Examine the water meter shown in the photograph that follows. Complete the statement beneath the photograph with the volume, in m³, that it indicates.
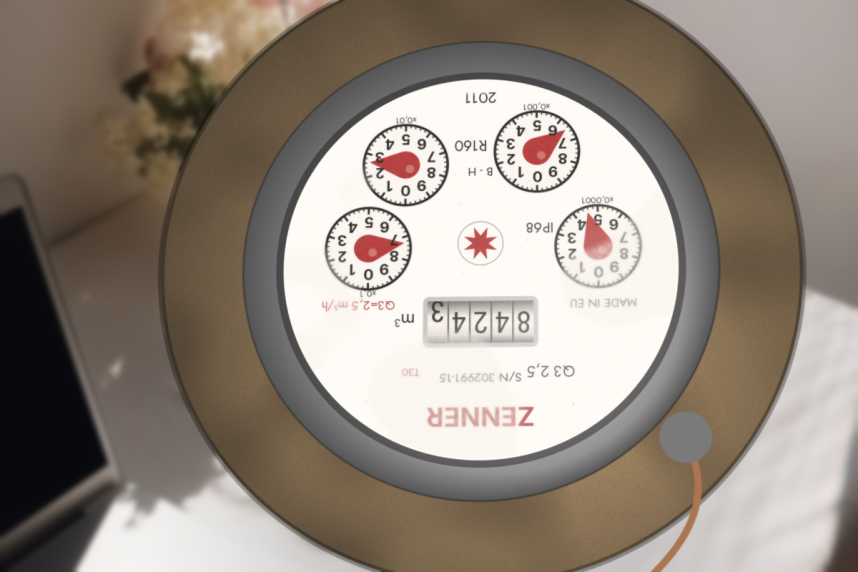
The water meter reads 84242.7264 m³
